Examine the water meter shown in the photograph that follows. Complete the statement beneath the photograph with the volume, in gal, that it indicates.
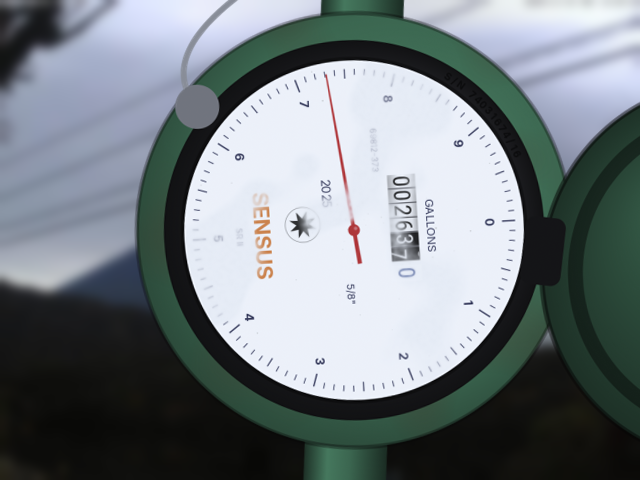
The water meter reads 26367.3 gal
